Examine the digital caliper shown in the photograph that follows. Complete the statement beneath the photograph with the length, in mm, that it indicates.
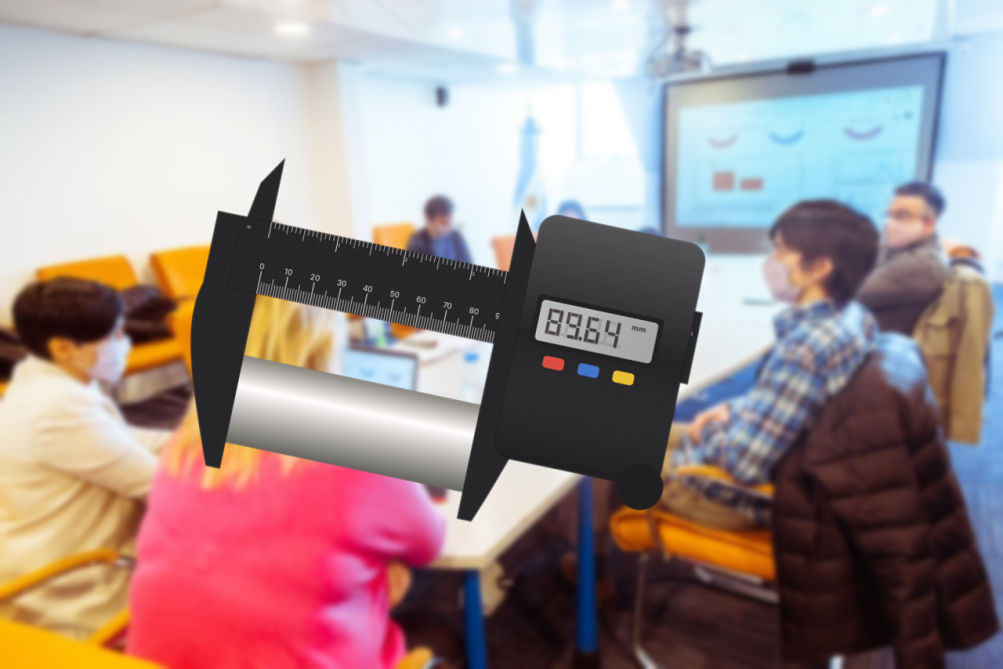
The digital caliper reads 89.64 mm
